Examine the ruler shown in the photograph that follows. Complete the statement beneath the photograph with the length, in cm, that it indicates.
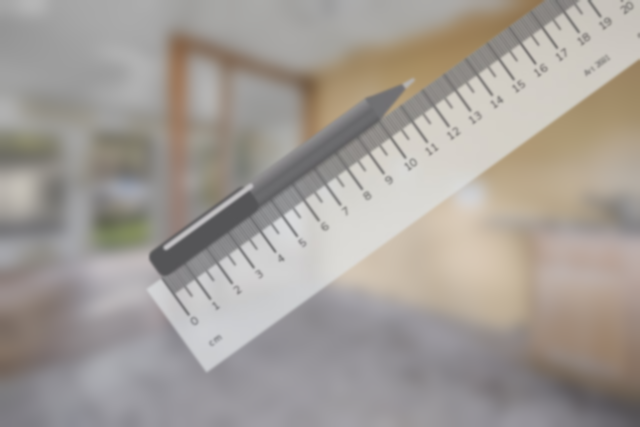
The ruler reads 12 cm
